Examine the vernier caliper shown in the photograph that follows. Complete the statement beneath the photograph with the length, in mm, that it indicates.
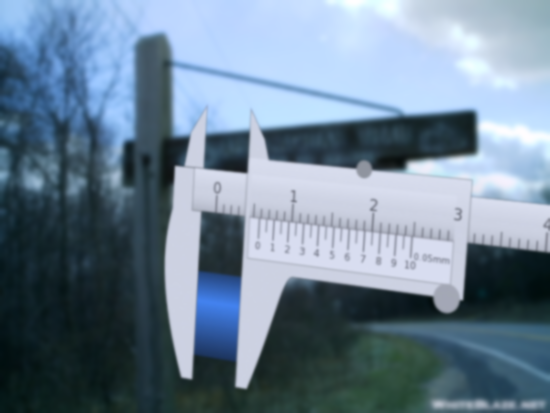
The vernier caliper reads 5.8 mm
